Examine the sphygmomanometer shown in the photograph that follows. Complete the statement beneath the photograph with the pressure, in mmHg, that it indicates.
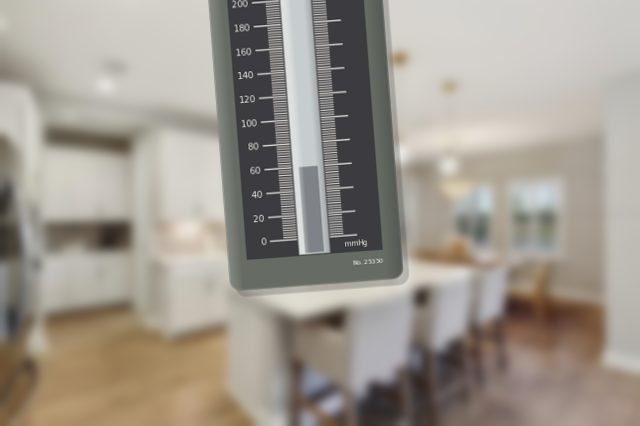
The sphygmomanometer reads 60 mmHg
